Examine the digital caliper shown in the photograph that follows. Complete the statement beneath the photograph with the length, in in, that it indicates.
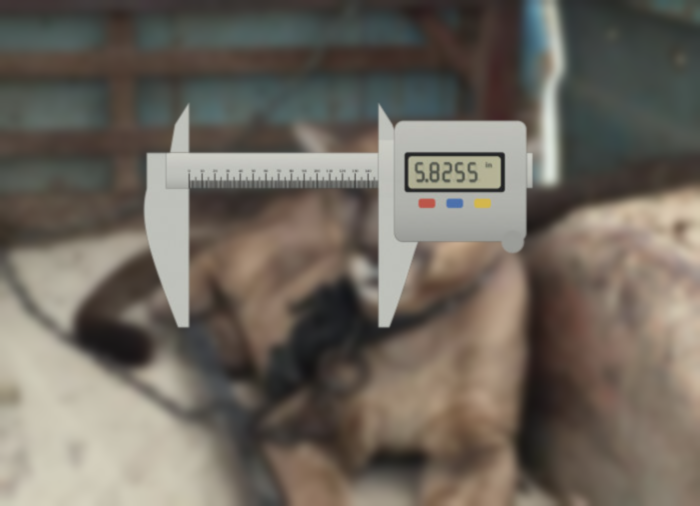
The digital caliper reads 5.8255 in
